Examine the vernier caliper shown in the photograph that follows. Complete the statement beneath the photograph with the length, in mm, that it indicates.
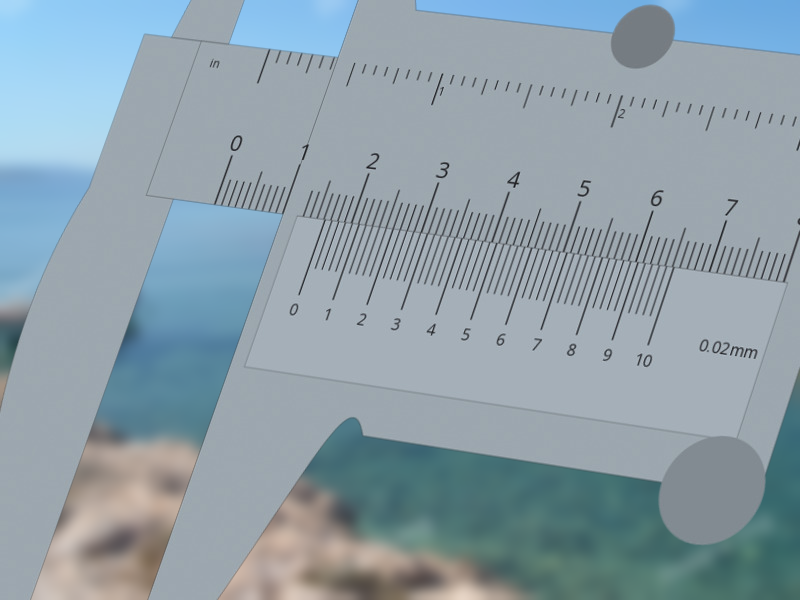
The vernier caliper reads 16.2 mm
